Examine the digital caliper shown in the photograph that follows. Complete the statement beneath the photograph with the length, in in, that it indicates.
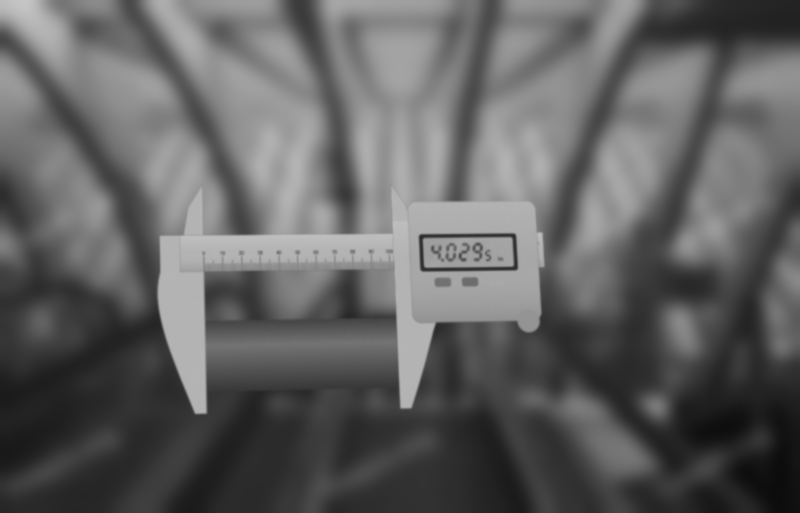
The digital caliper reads 4.0295 in
